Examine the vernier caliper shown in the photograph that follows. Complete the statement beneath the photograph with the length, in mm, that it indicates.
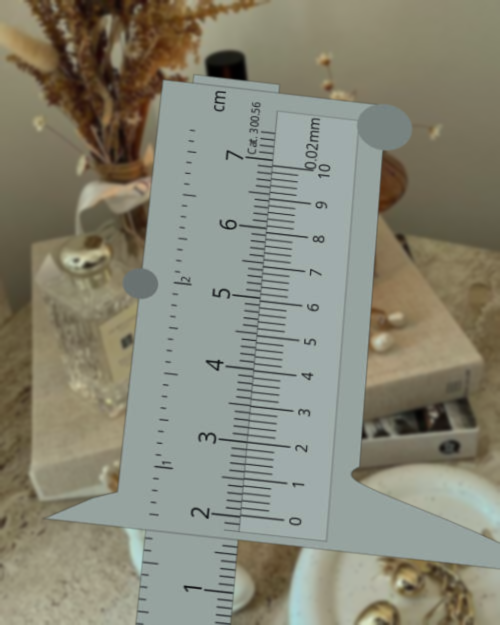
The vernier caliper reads 20.2 mm
